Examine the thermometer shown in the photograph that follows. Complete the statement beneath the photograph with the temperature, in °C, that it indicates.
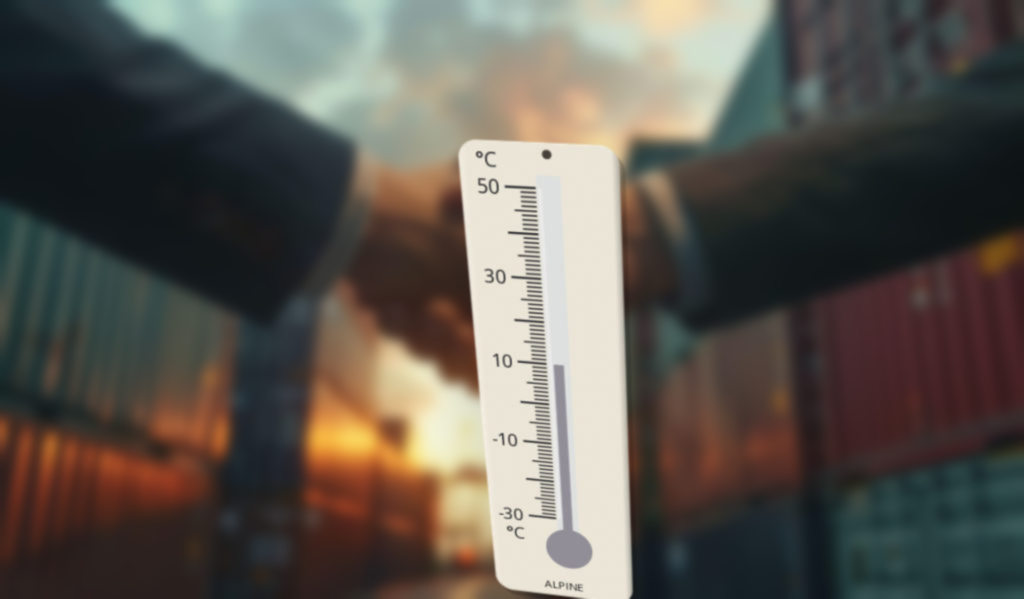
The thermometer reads 10 °C
